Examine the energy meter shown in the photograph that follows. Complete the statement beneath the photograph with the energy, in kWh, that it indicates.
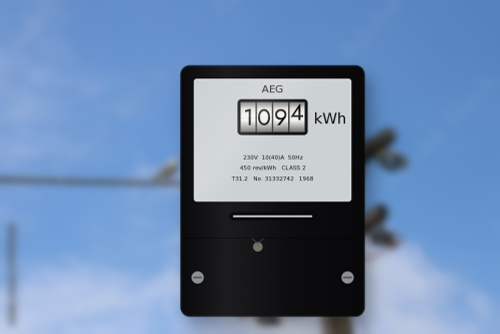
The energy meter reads 1094 kWh
